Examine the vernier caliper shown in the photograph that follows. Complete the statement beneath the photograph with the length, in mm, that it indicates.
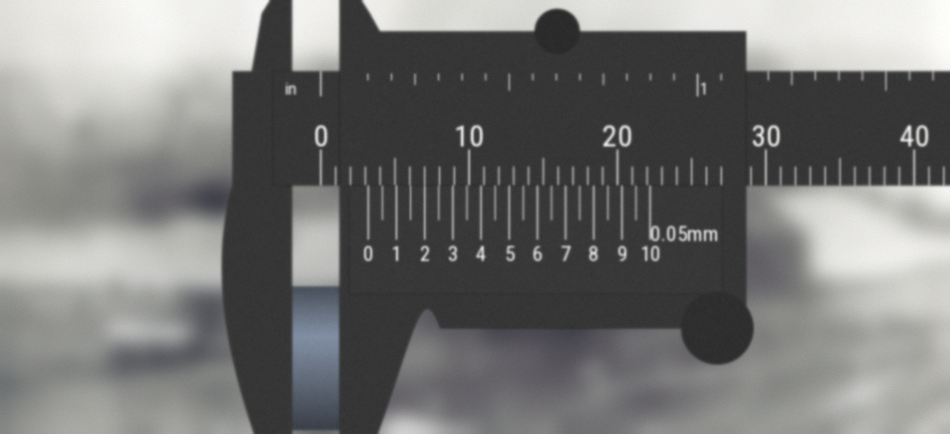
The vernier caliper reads 3.2 mm
